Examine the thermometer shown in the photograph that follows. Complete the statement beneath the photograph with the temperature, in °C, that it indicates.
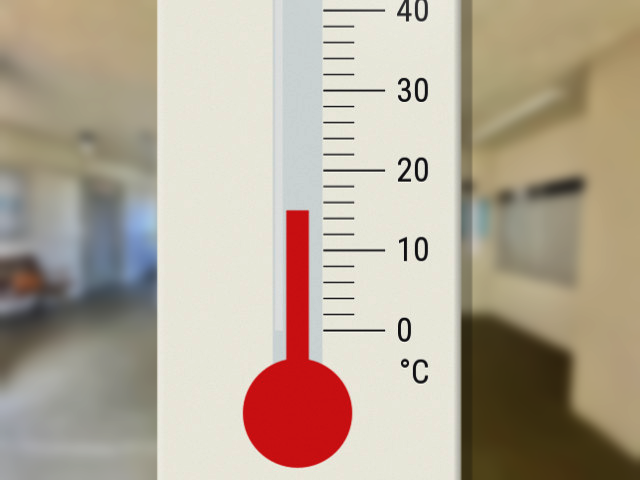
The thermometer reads 15 °C
